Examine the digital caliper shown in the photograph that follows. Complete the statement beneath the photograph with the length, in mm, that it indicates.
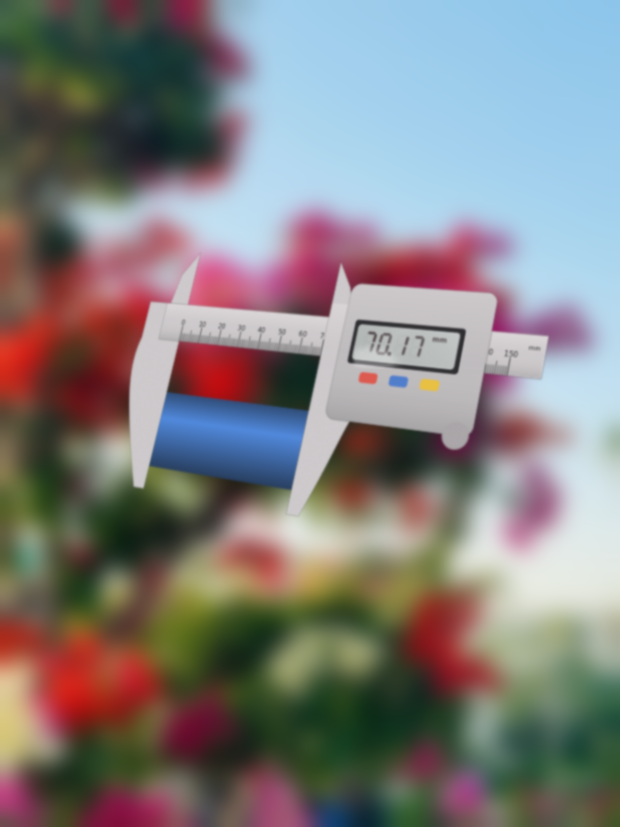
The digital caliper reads 70.17 mm
